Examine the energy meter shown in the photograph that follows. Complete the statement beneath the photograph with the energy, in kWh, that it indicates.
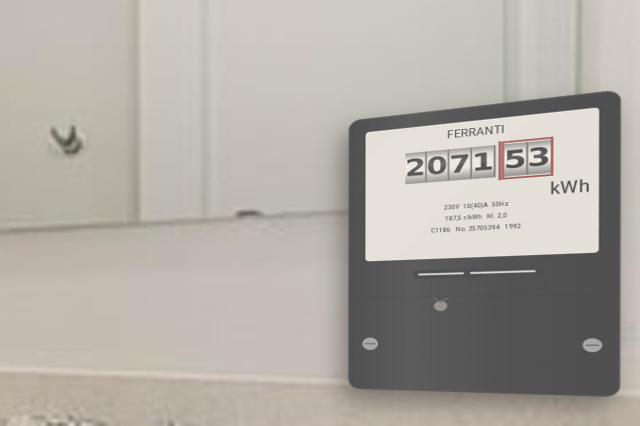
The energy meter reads 2071.53 kWh
